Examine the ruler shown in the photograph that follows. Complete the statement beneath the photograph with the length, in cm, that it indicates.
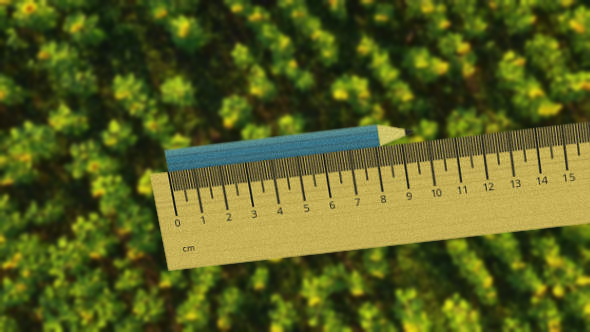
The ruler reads 9.5 cm
